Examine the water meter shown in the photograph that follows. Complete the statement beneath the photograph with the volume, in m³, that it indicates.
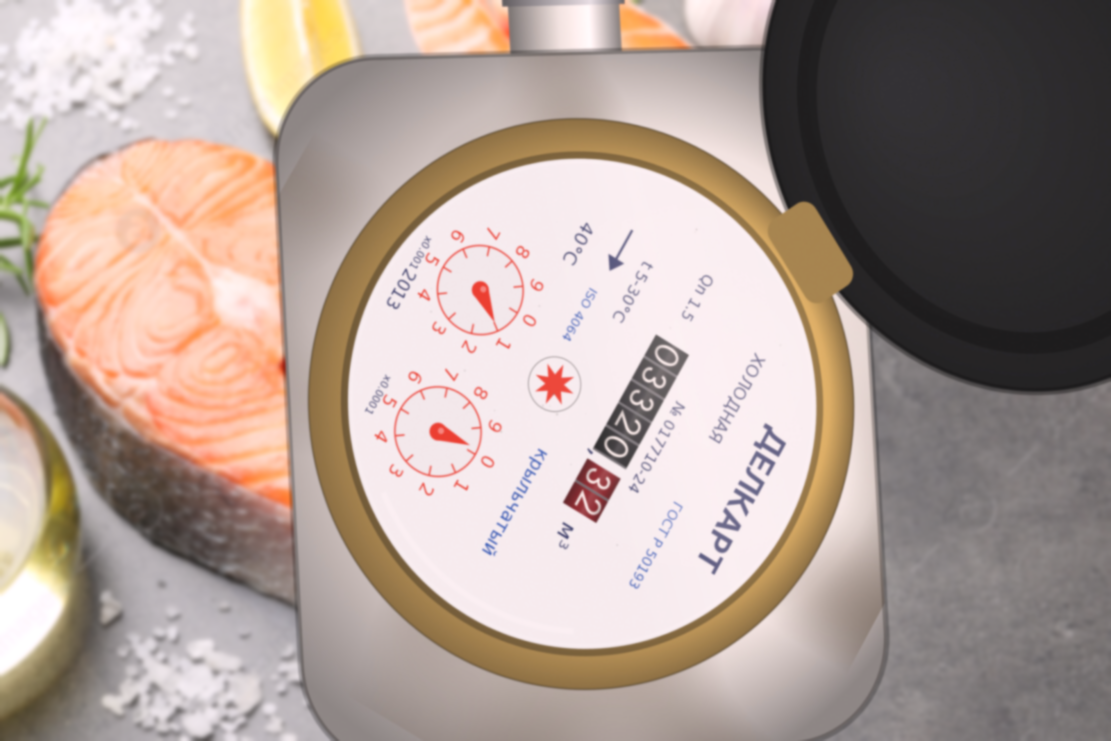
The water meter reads 3320.3209 m³
